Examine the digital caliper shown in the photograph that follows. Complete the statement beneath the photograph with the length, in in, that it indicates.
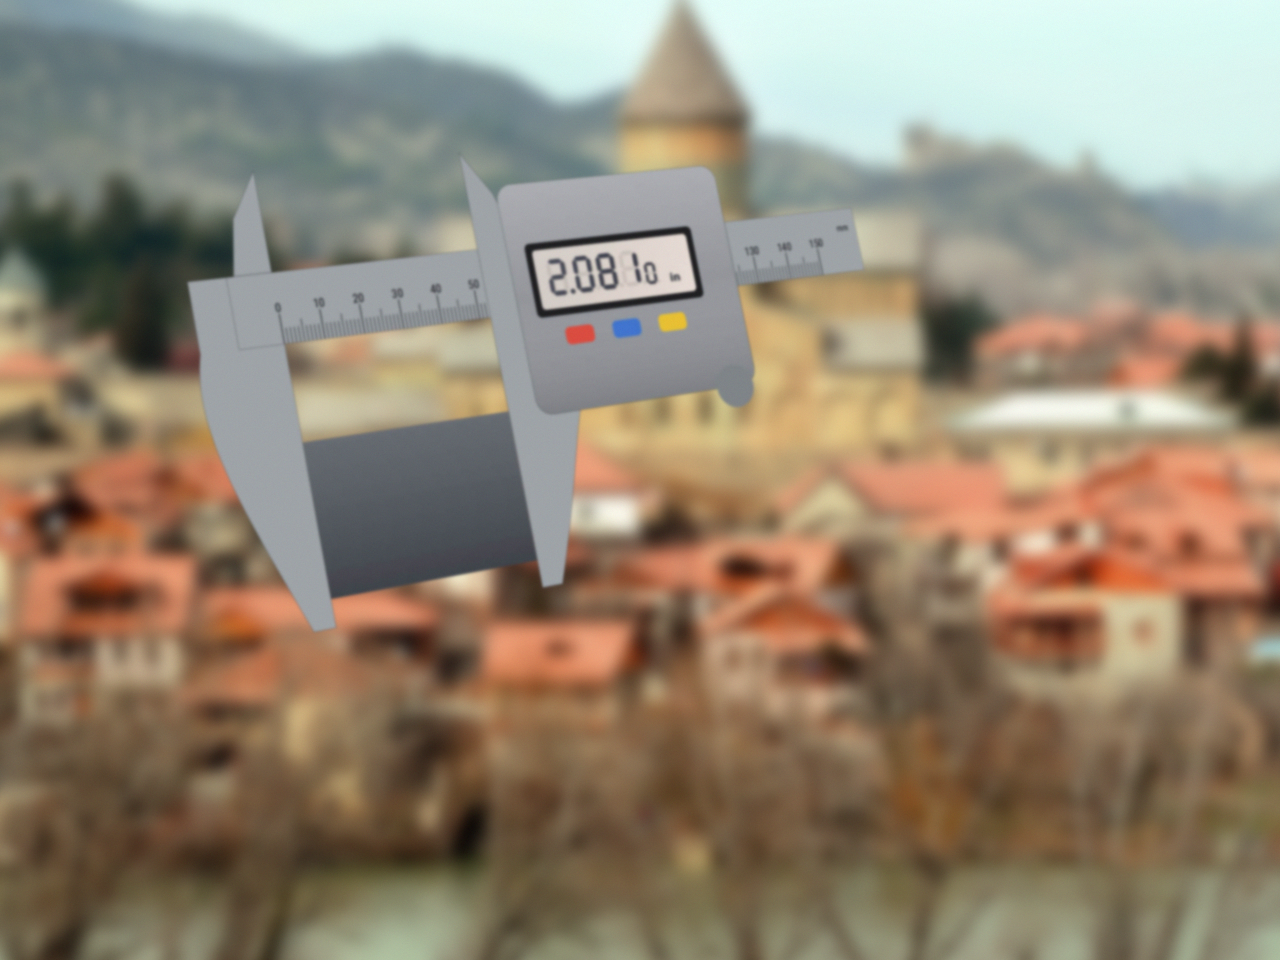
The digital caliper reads 2.0810 in
